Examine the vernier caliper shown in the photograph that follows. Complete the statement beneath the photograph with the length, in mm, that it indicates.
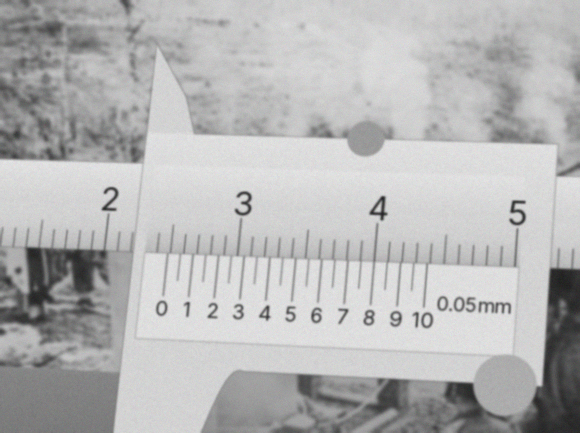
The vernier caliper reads 24.8 mm
